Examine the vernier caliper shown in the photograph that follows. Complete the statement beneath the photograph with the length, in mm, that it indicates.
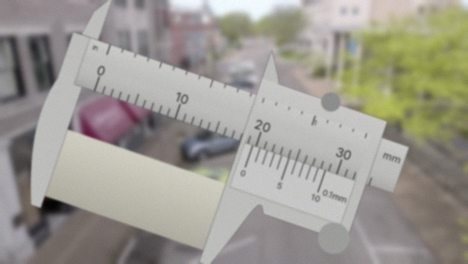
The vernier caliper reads 19.6 mm
